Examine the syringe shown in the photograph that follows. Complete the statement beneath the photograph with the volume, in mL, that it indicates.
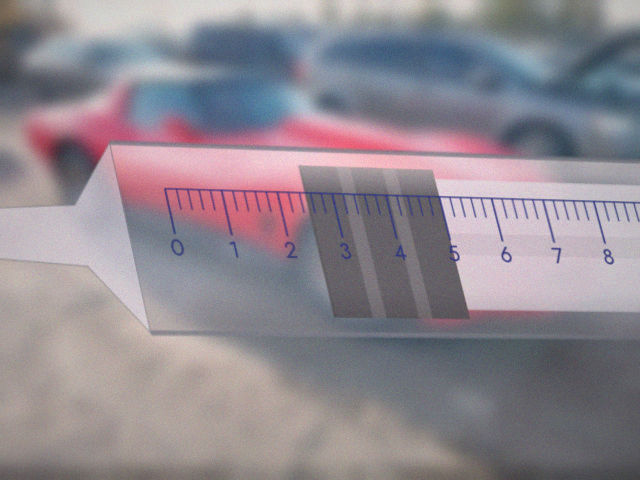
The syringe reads 2.5 mL
